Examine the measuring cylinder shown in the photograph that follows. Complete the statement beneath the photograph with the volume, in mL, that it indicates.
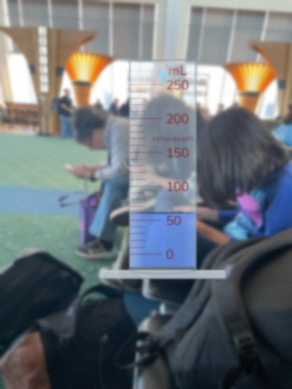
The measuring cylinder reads 60 mL
